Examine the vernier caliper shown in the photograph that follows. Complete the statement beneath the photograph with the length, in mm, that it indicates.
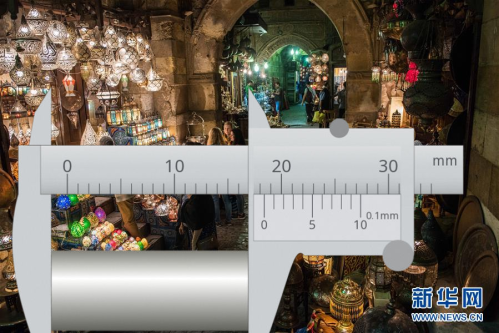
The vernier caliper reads 18.4 mm
